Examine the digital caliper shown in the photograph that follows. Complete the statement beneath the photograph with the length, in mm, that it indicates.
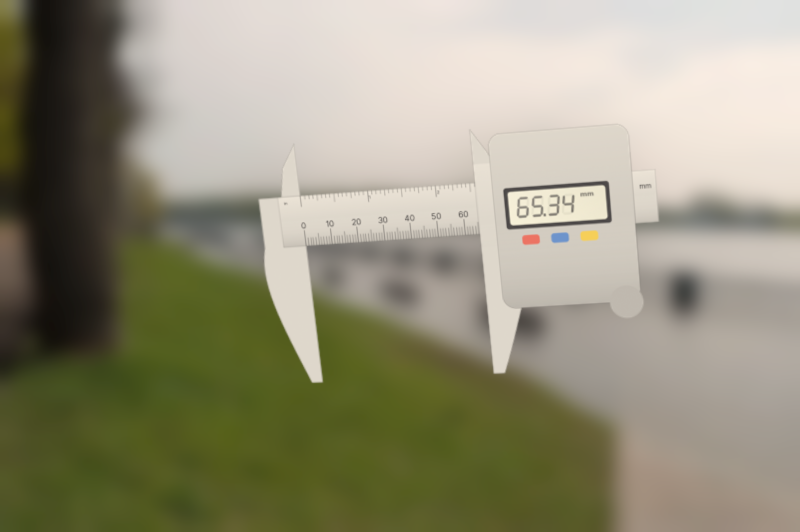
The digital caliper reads 65.34 mm
